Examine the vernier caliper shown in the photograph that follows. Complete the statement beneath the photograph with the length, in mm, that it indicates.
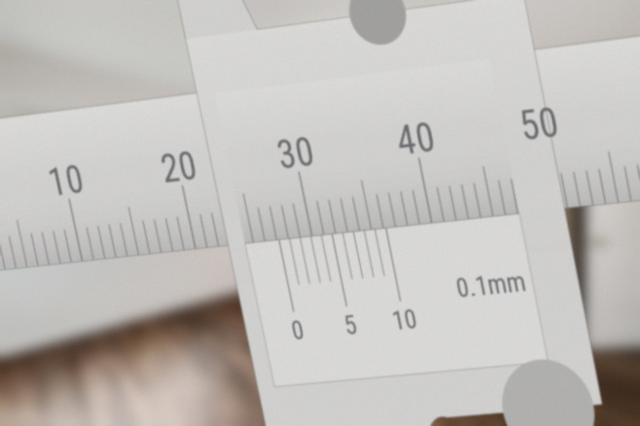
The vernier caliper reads 27.2 mm
